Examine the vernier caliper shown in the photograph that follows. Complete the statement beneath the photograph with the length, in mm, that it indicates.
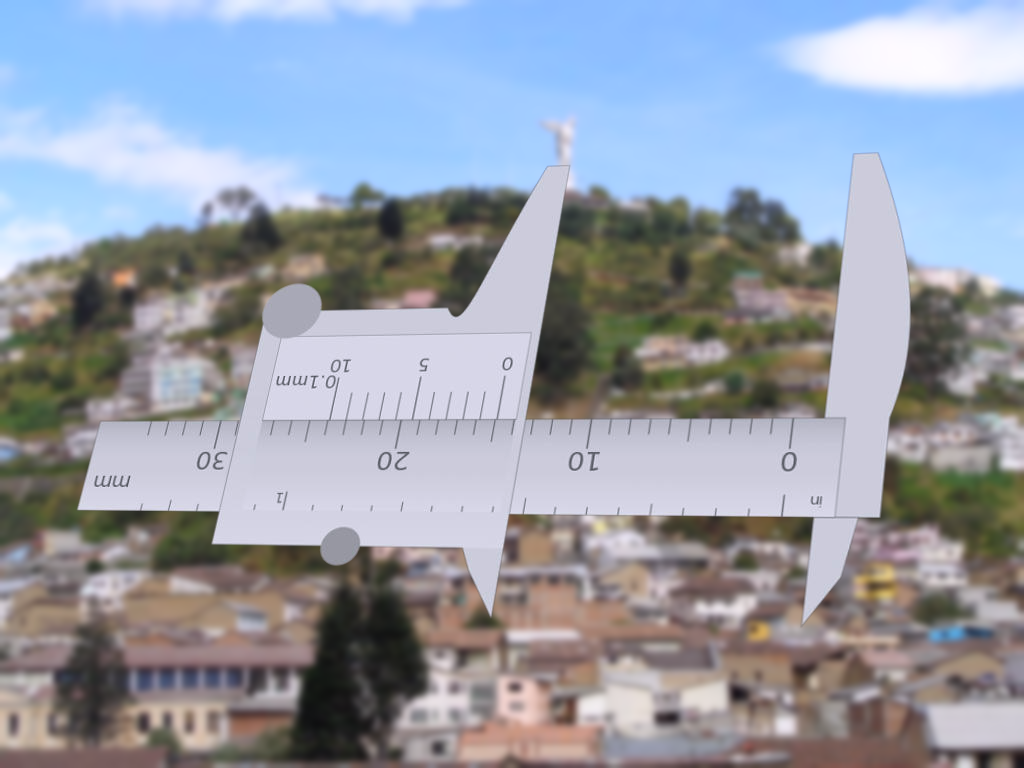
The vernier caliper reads 14.9 mm
